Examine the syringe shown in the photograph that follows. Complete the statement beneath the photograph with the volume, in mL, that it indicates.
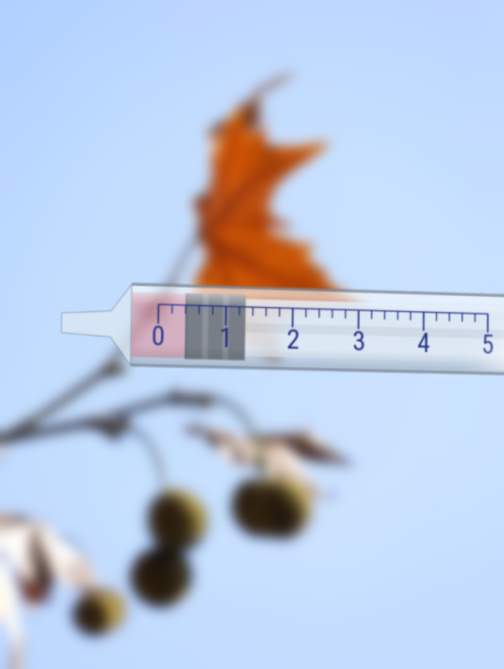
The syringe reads 0.4 mL
